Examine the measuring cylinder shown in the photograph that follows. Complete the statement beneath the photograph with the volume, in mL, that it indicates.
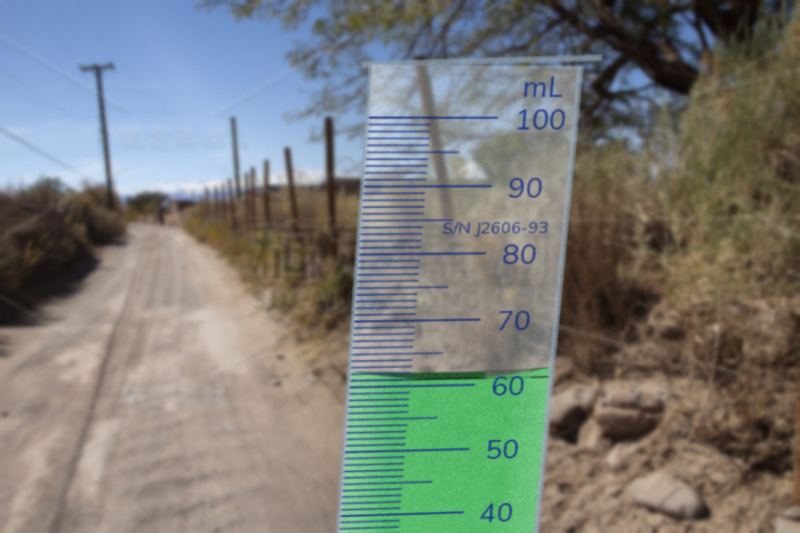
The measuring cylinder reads 61 mL
